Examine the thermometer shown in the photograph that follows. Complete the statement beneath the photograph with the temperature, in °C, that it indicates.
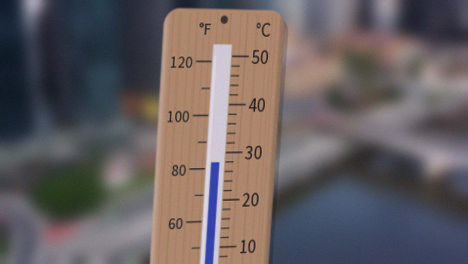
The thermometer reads 28 °C
